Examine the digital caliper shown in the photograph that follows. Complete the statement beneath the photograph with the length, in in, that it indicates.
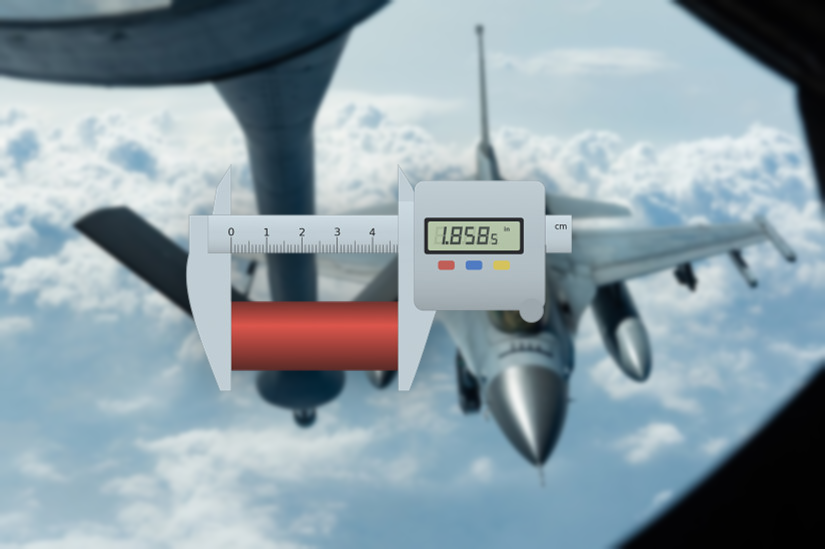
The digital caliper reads 1.8585 in
